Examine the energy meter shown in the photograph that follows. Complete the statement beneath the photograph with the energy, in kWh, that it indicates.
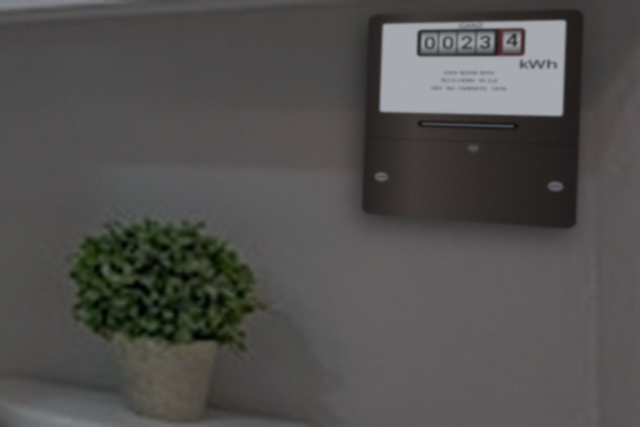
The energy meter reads 23.4 kWh
